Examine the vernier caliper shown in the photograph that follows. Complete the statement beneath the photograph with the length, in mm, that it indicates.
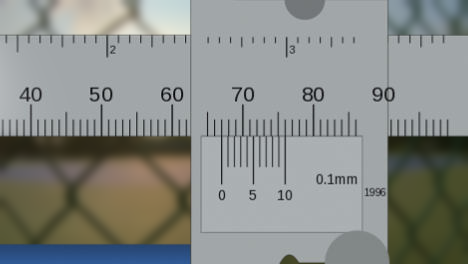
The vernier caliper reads 67.0 mm
